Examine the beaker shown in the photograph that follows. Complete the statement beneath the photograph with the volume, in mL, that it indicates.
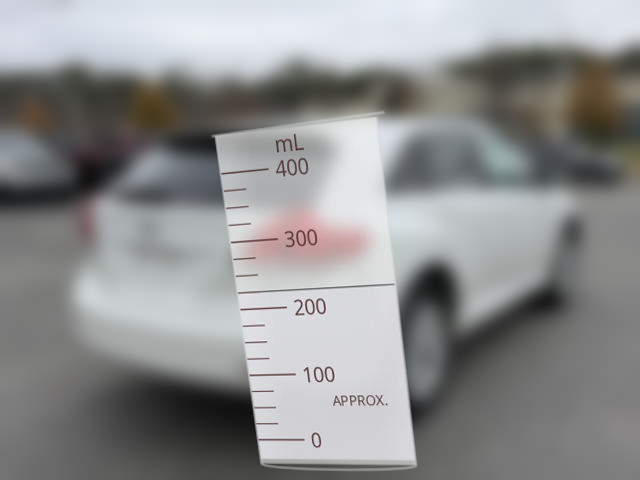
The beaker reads 225 mL
